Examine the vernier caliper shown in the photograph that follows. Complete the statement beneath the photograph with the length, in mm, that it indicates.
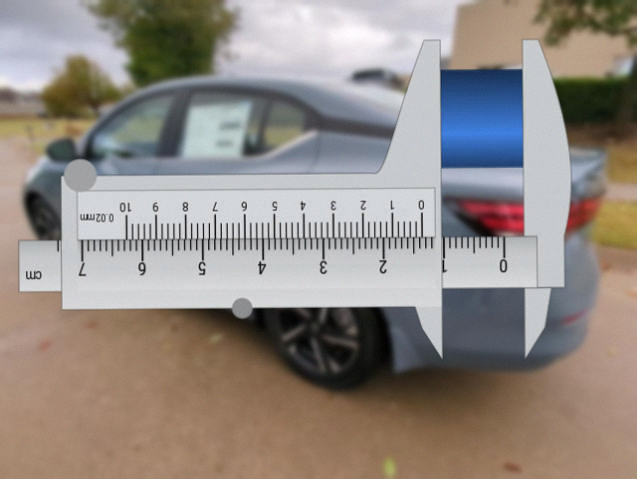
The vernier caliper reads 13.6 mm
